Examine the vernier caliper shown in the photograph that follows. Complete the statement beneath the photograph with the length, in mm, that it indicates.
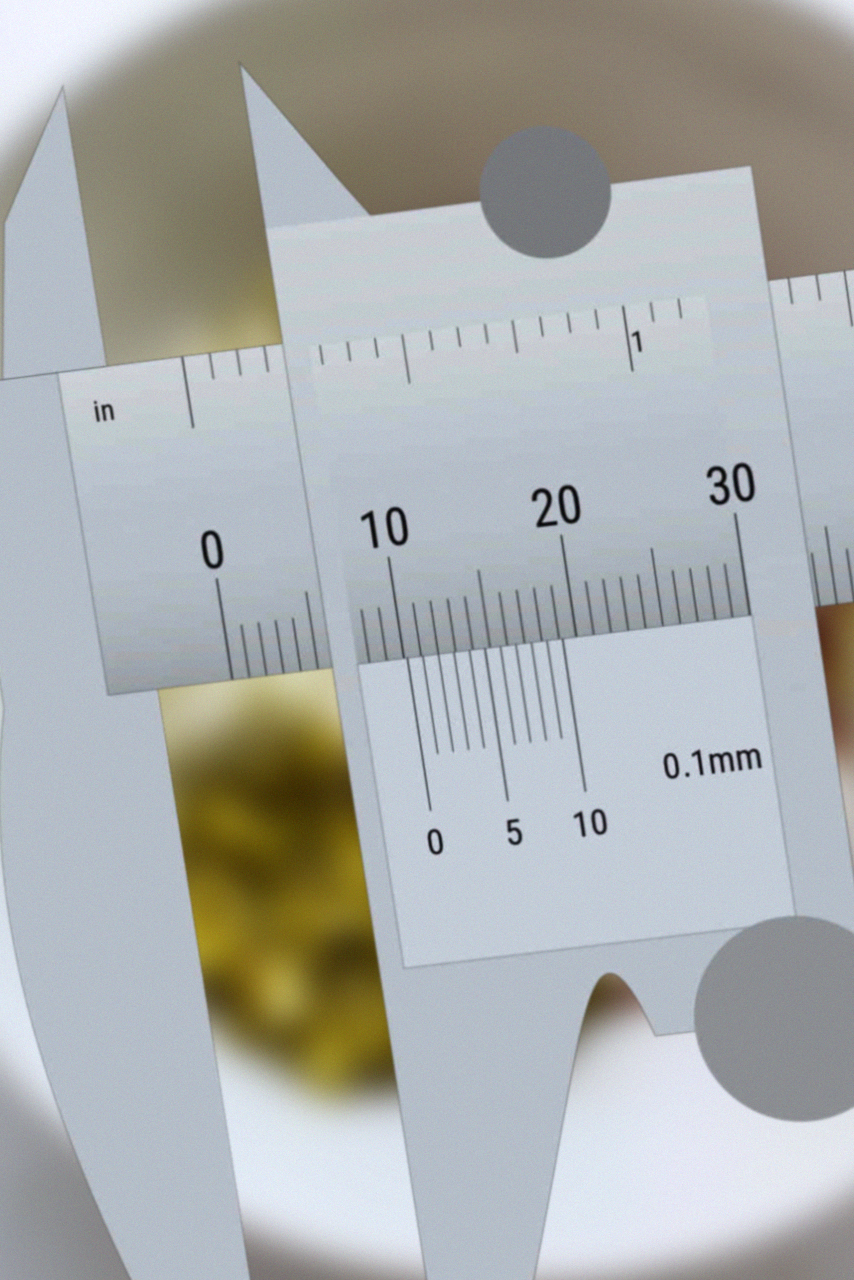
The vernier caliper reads 10.2 mm
